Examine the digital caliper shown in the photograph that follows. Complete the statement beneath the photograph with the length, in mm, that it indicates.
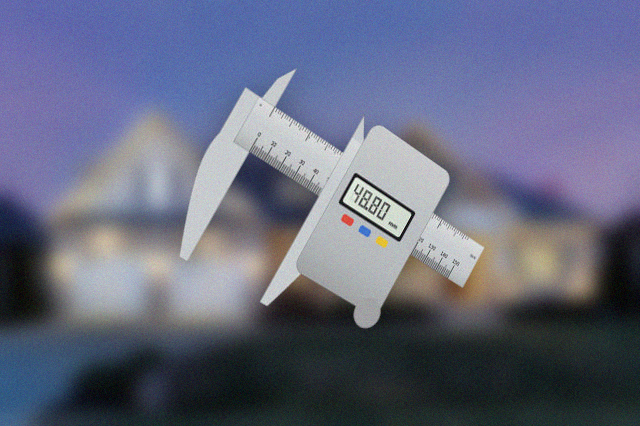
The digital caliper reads 48.80 mm
